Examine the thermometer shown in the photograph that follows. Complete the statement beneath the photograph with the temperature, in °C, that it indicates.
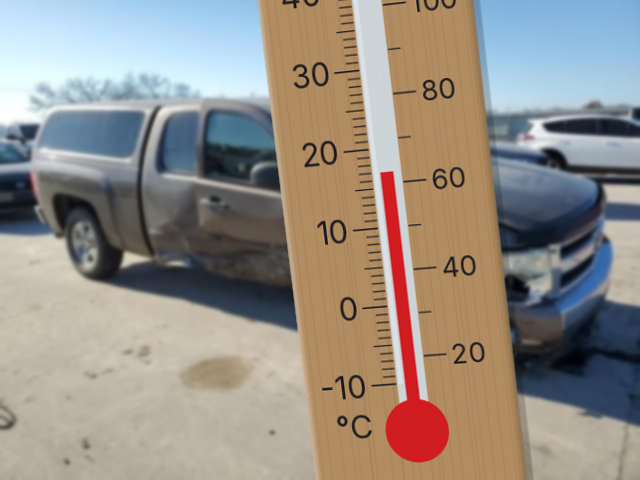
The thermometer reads 17 °C
